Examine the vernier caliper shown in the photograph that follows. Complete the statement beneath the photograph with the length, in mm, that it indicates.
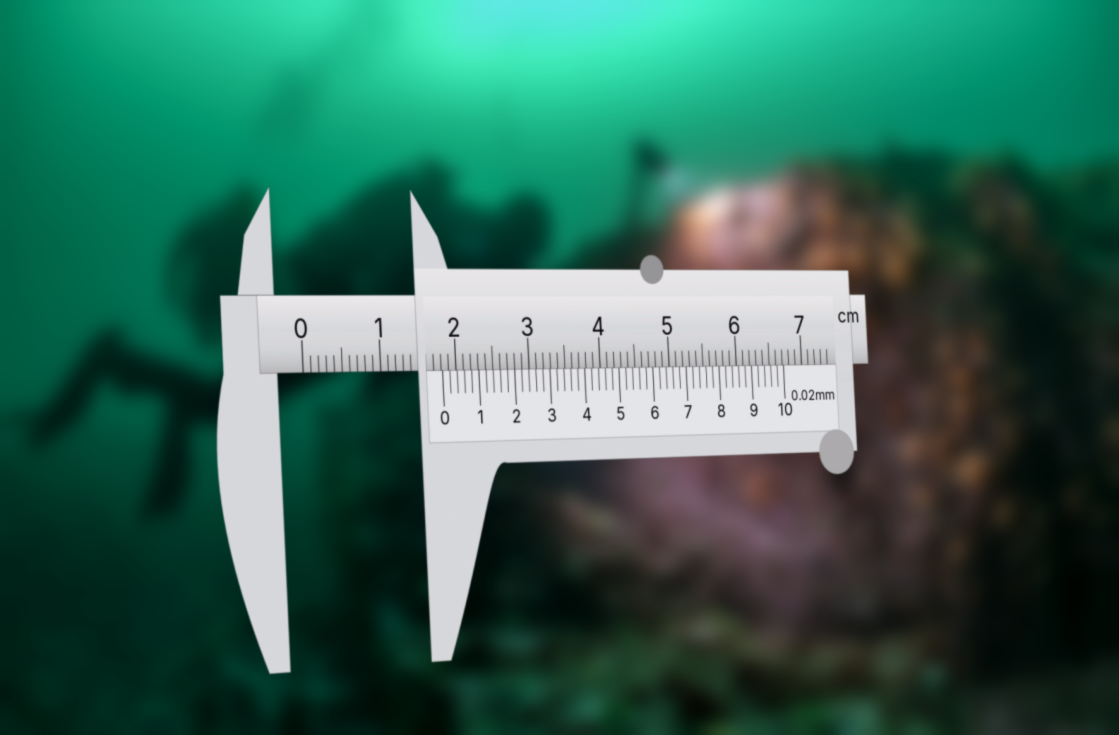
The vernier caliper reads 18.2 mm
